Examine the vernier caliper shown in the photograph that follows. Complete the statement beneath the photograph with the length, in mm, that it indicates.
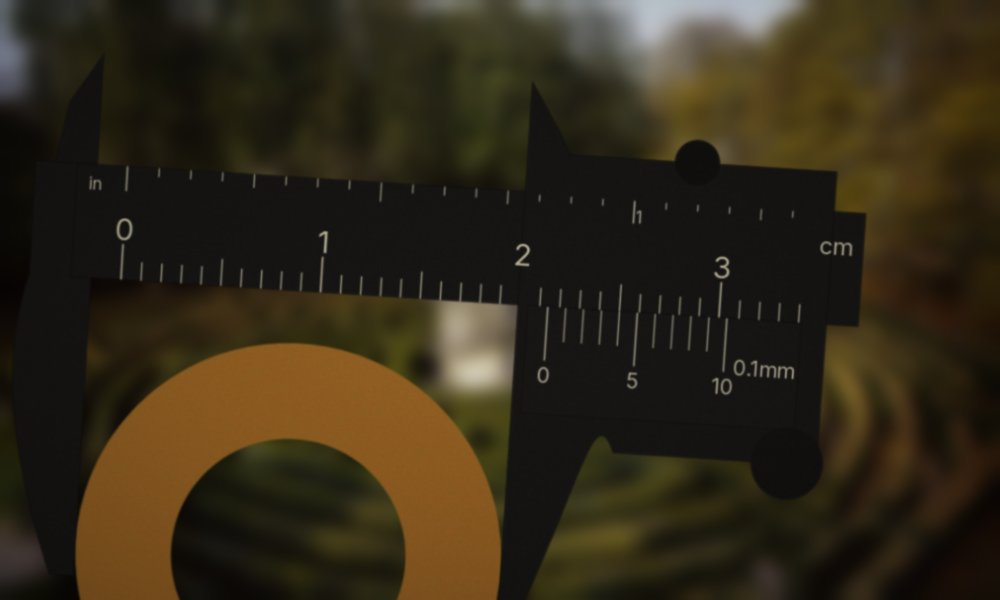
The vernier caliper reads 21.4 mm
